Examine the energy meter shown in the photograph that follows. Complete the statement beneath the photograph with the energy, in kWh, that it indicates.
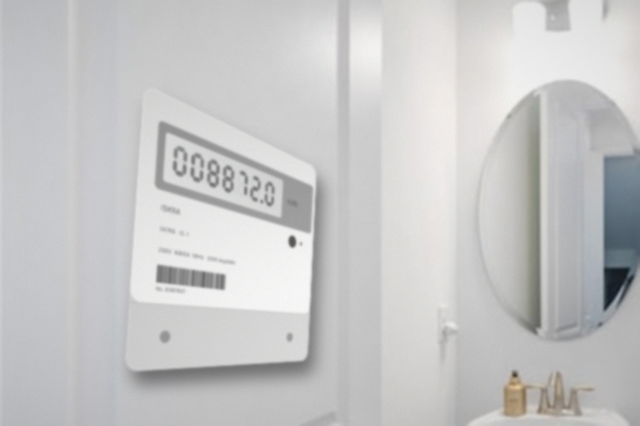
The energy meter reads 8872.0 kWh
